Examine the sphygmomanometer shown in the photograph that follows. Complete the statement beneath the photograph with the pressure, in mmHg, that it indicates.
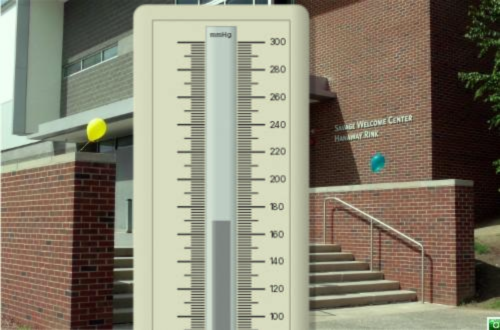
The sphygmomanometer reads 170 mmHg
